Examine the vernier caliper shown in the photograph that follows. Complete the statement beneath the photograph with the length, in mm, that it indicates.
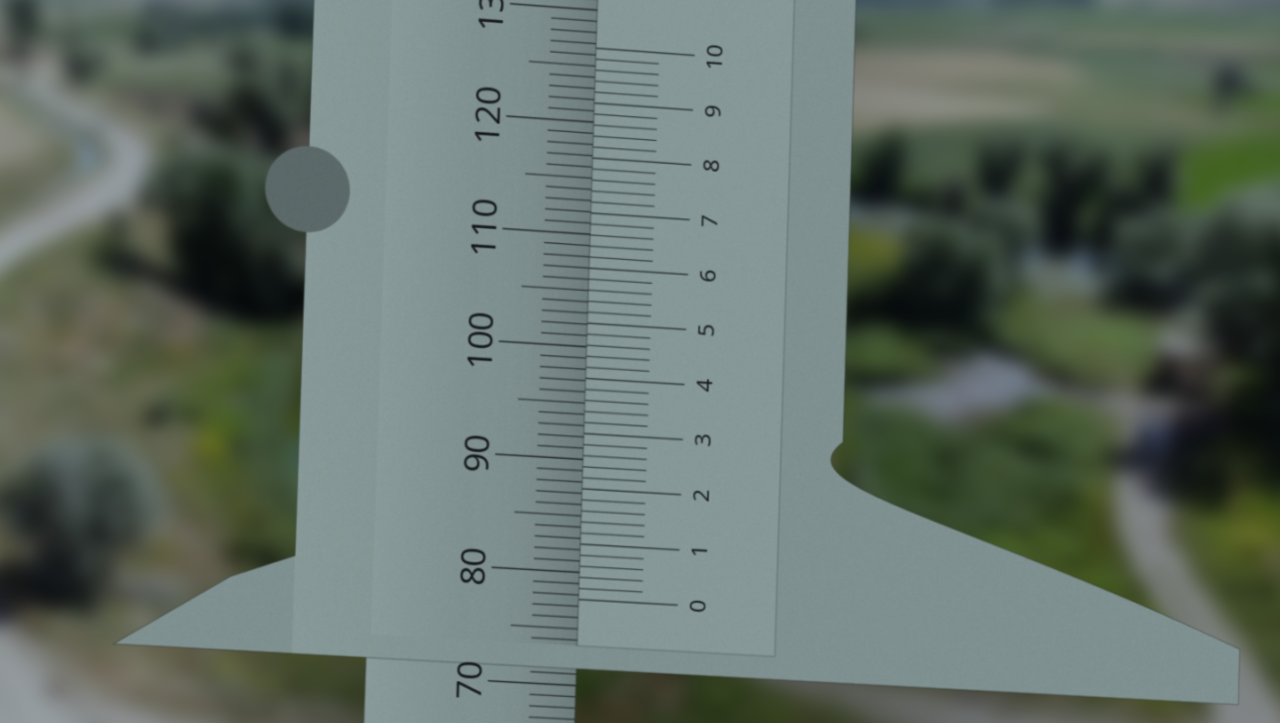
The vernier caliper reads 77.6 mm
